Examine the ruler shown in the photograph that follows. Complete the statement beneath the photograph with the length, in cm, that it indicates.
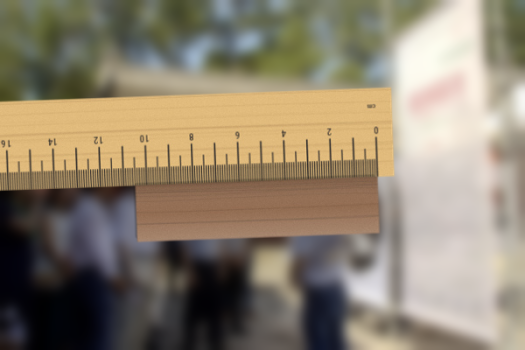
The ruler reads 10.5 cm
